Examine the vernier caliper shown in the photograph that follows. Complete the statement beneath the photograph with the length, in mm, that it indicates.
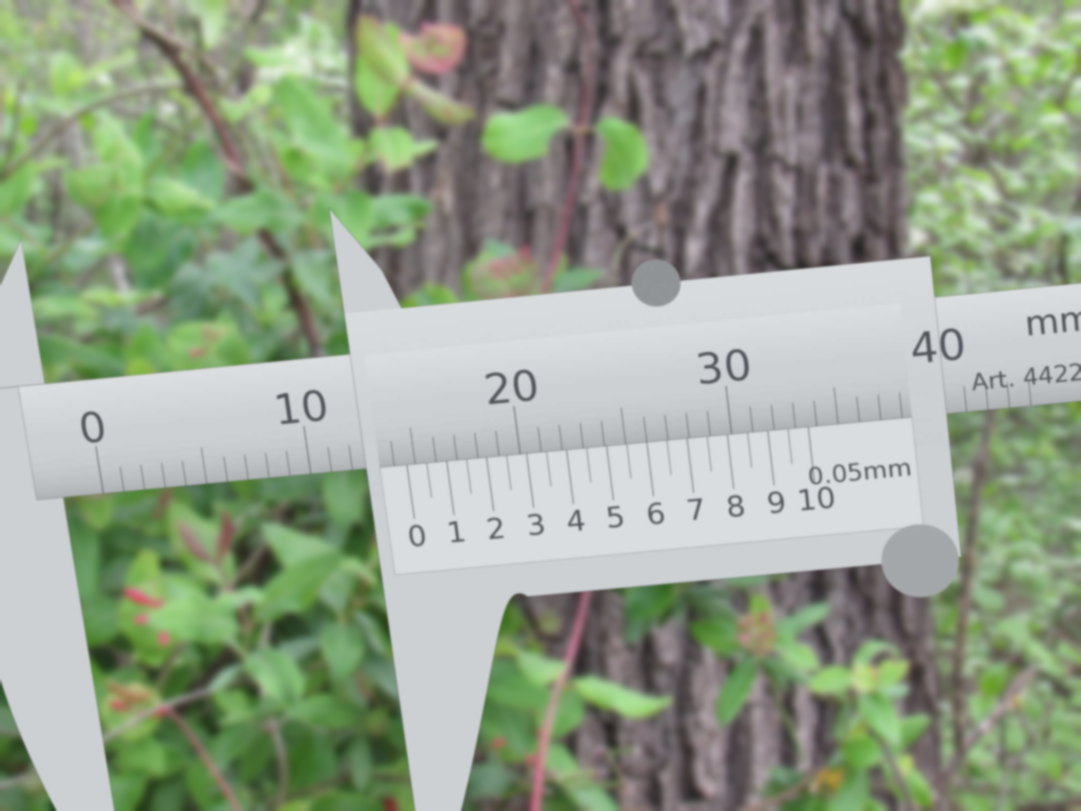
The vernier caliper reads 14.6 mm
